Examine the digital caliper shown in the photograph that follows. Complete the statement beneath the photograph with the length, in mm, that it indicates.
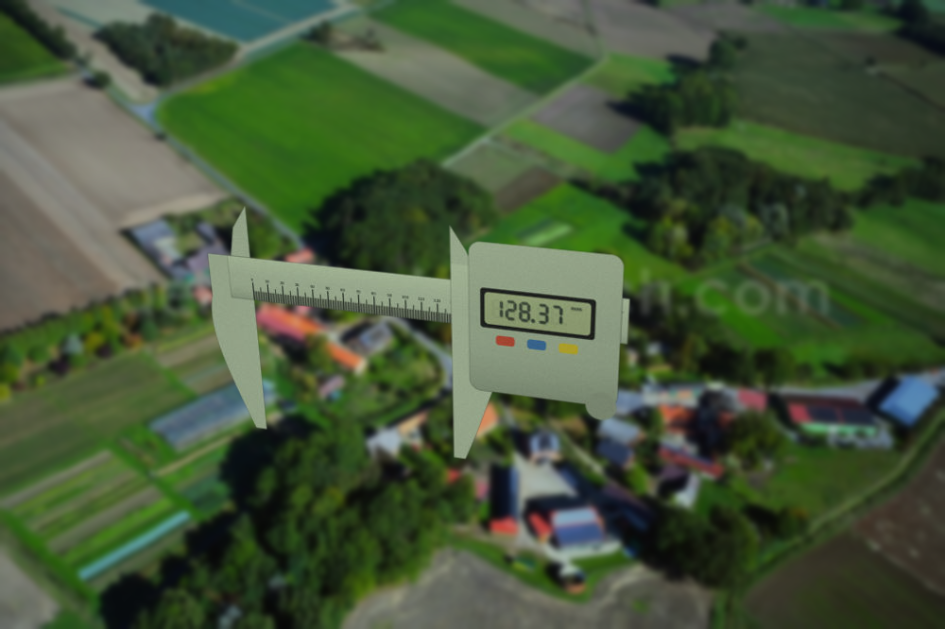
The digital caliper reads 128.37 mm
